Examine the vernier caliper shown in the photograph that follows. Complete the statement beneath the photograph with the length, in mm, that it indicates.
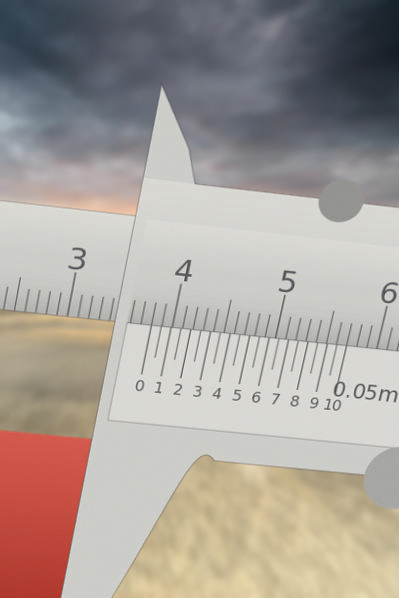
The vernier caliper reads 38.0 mm
